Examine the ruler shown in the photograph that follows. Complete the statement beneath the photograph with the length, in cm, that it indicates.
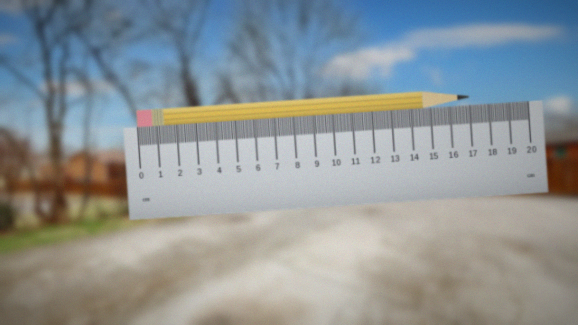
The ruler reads 17 cm
